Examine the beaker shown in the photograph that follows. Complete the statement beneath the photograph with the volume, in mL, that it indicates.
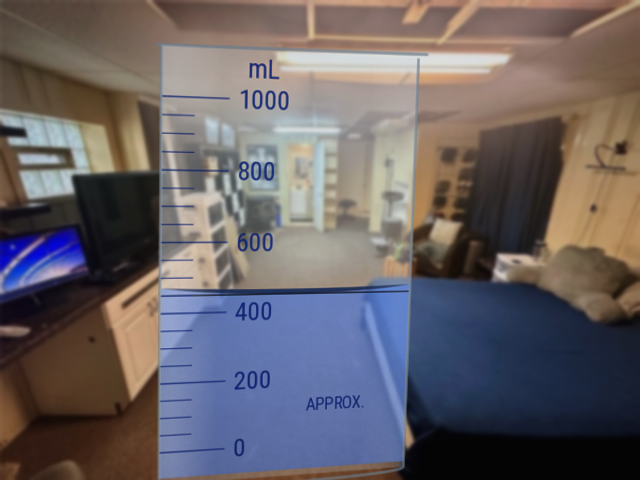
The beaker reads 450 mL
